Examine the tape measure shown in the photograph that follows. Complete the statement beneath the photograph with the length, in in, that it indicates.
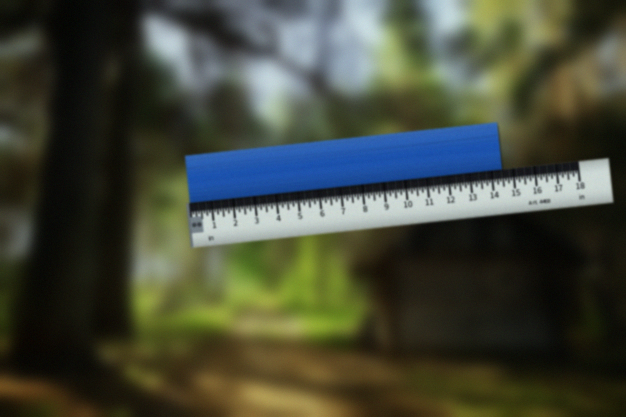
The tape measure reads 14.5 in
